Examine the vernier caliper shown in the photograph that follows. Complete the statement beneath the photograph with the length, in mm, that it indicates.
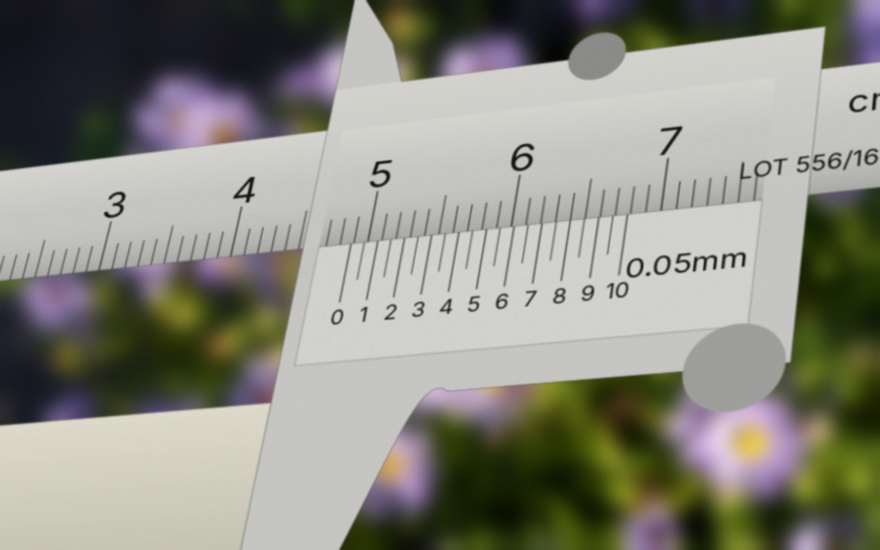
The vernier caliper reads 48.8 mm
